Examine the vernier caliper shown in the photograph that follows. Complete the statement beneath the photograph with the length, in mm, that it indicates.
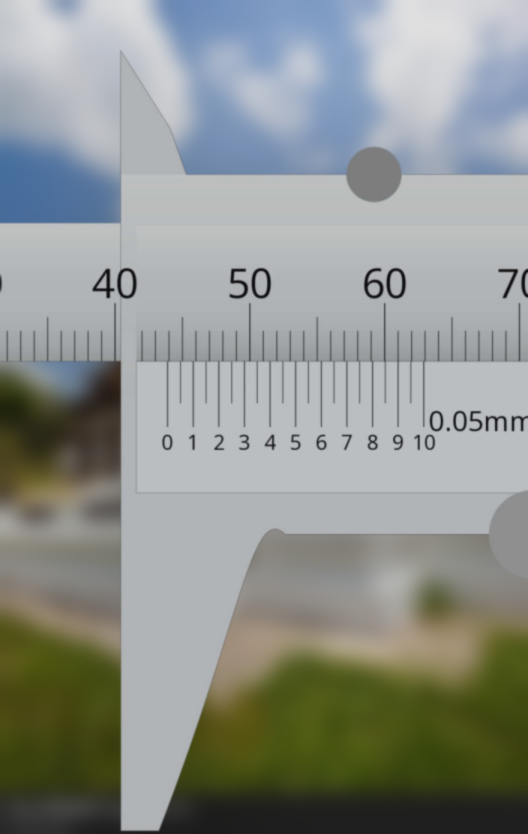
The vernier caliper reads 43.9 mm
